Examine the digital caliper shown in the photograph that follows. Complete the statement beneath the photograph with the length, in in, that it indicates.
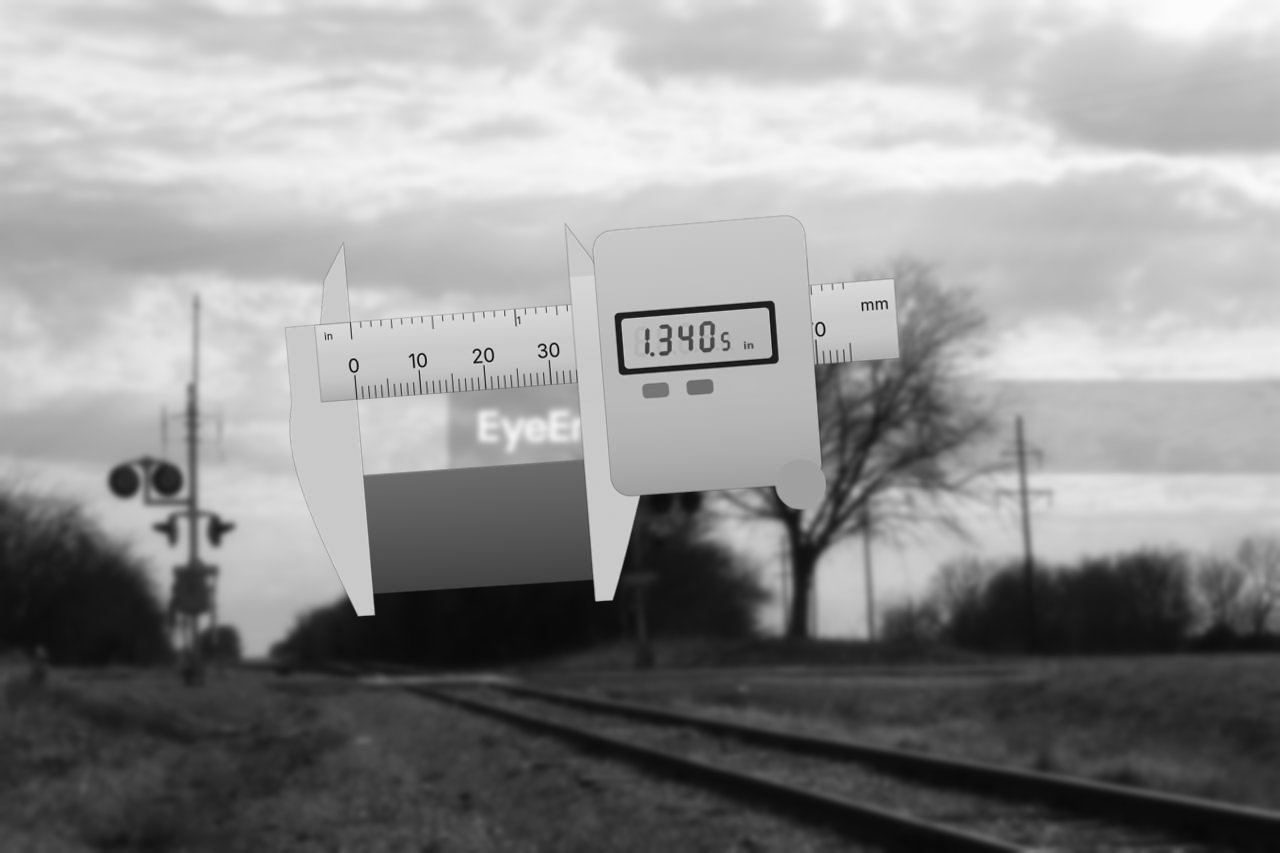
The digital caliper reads 1.3405 in
